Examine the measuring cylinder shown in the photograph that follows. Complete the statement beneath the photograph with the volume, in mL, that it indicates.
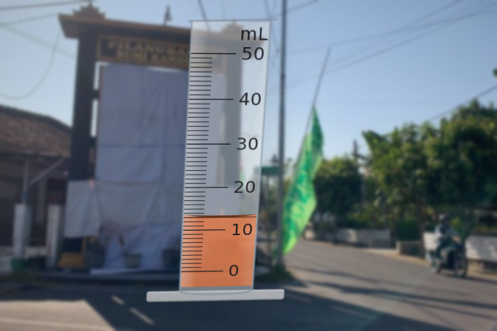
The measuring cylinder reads 13 mL
